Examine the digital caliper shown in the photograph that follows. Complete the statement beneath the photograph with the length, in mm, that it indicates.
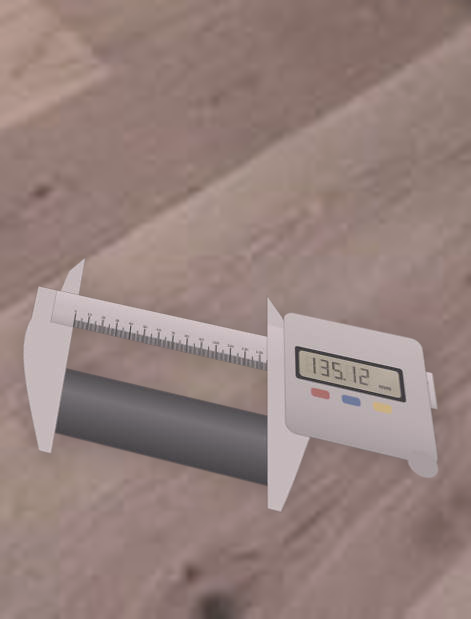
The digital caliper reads 135.12 mm
